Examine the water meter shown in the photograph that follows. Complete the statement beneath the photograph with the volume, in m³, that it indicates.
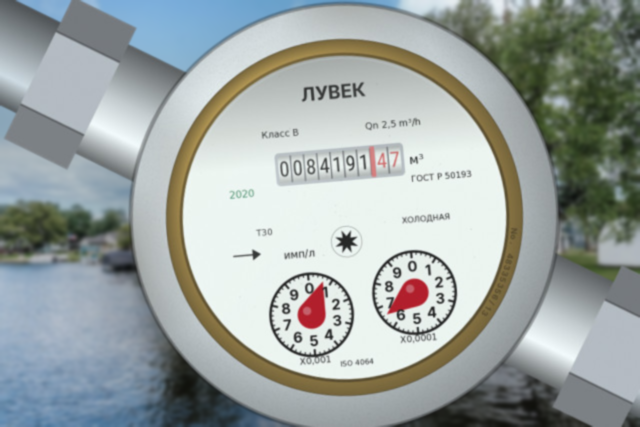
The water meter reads 84191.4706 m³
